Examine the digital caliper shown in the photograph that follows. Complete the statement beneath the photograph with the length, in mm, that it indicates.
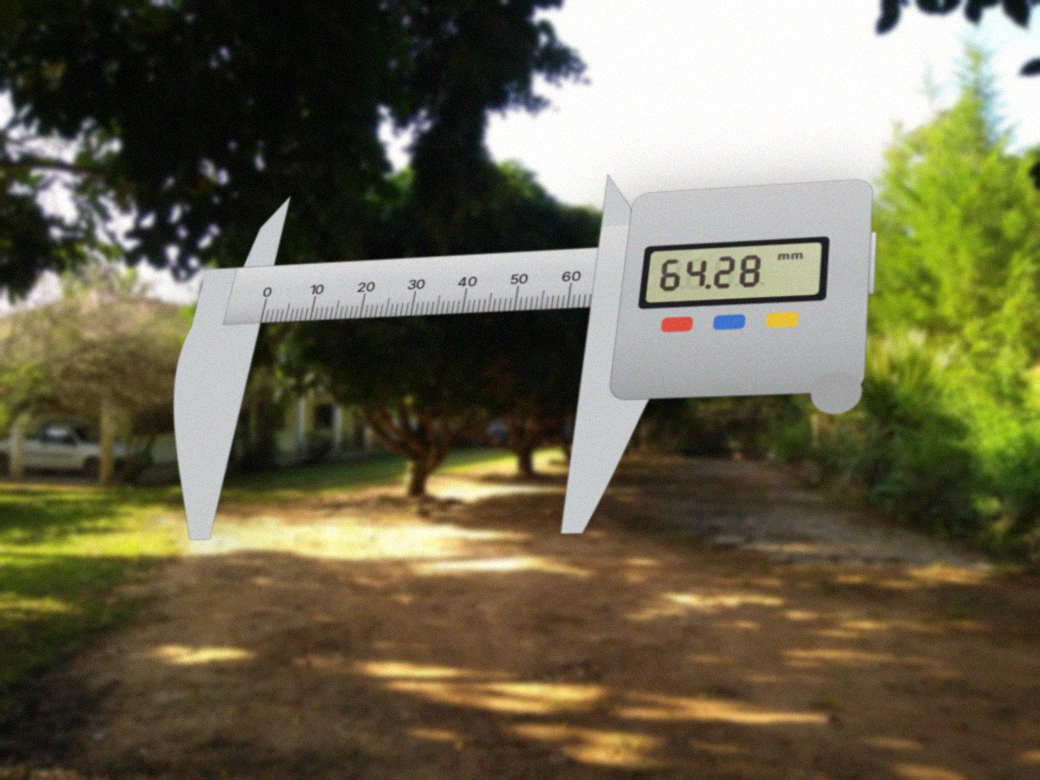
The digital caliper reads 64.28 mm
